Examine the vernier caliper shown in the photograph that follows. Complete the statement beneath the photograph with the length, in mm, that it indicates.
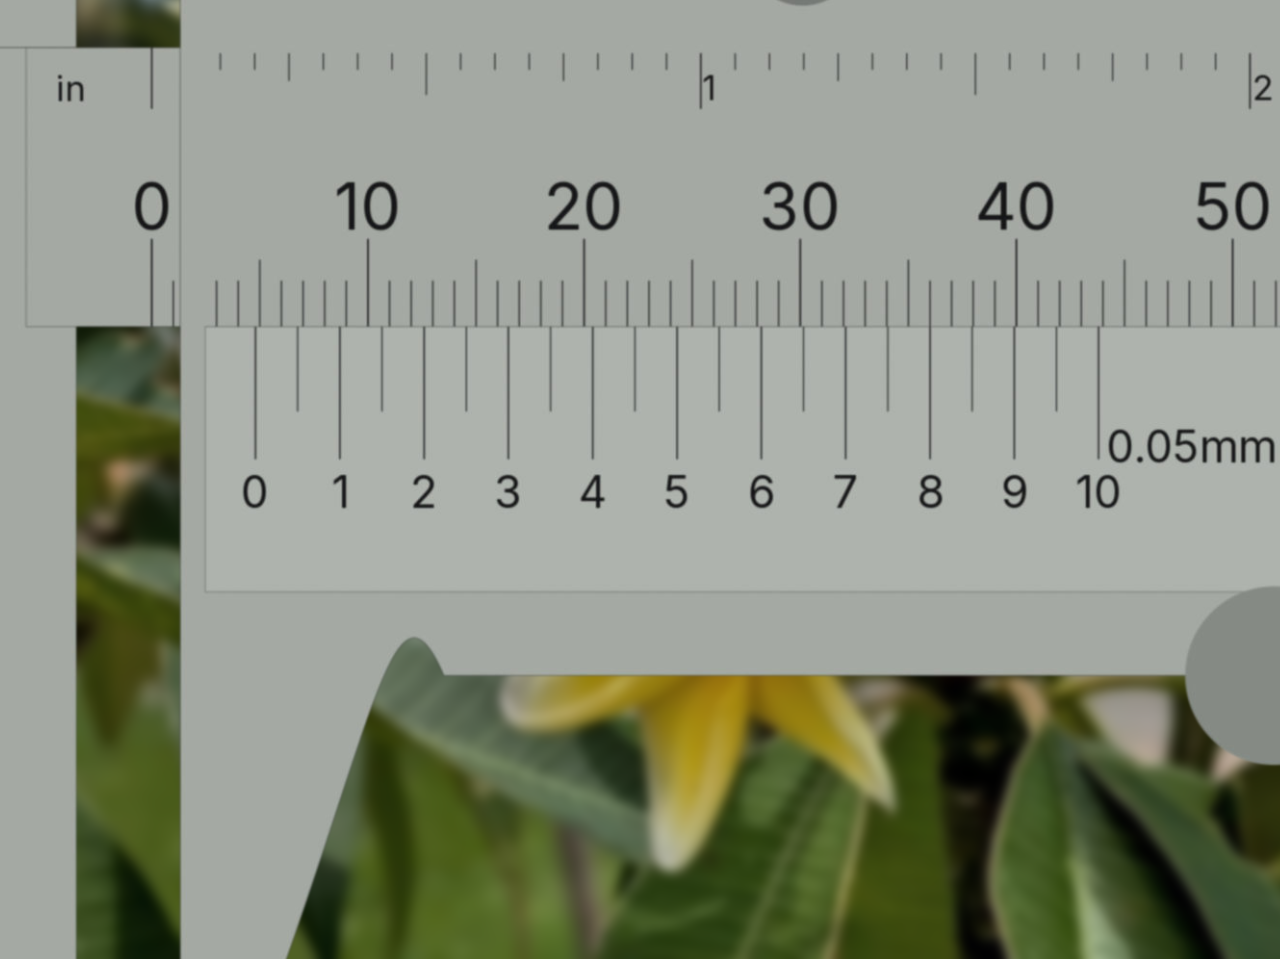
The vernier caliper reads 4.8 mm
